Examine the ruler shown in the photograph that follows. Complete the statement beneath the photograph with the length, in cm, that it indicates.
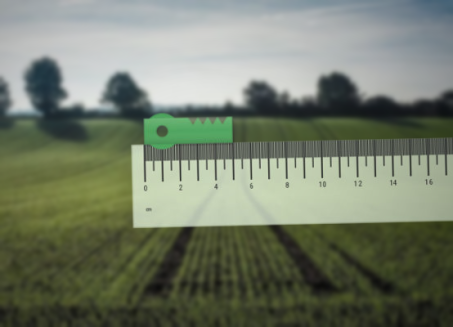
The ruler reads 5 cm
